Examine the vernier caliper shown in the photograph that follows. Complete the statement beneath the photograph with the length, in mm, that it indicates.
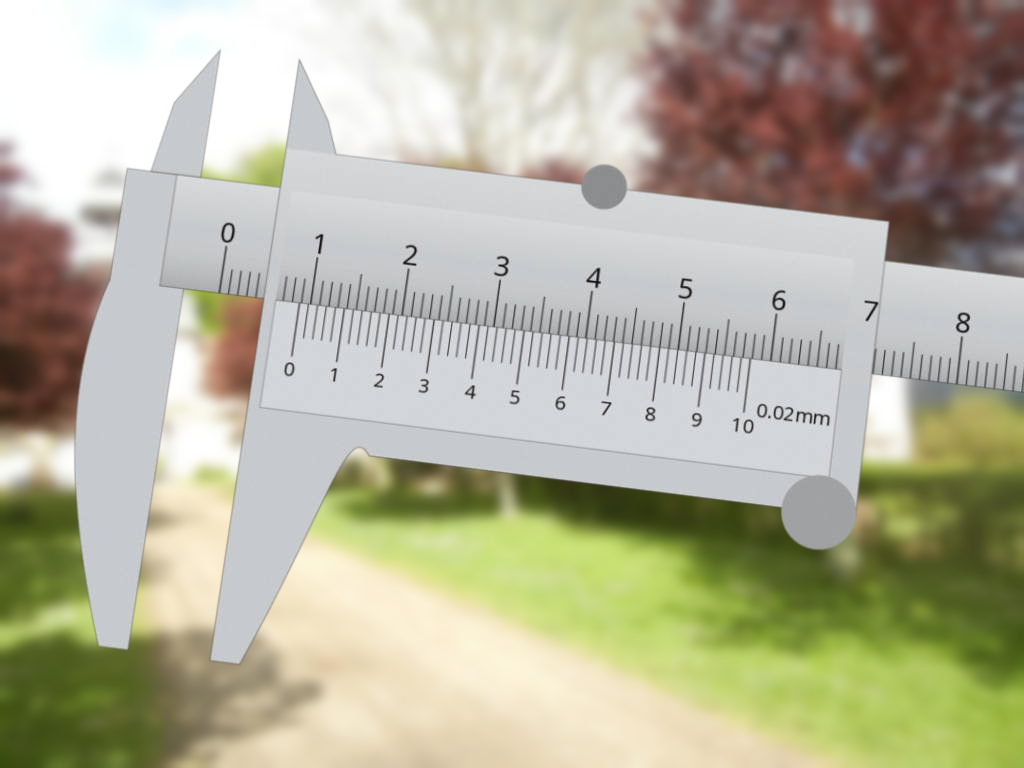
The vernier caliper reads 8.8 mm
